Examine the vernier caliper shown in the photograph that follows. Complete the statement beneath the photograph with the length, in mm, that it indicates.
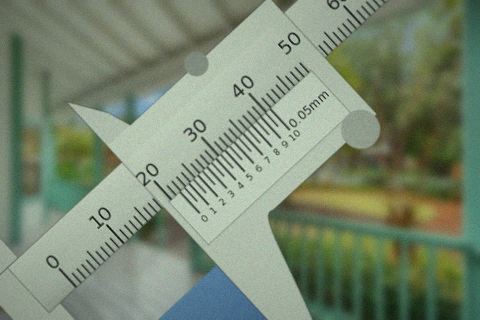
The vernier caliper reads 21.8 mm
